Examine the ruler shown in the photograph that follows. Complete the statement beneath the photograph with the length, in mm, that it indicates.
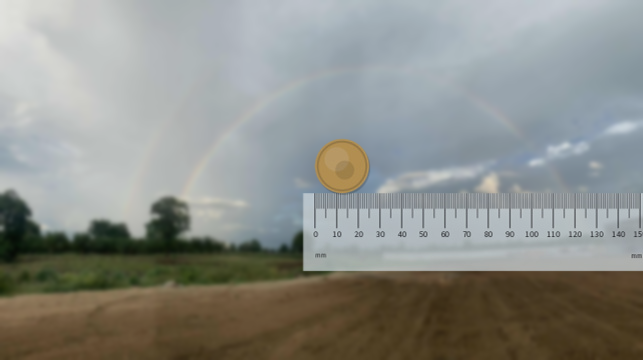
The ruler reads 25 mm
